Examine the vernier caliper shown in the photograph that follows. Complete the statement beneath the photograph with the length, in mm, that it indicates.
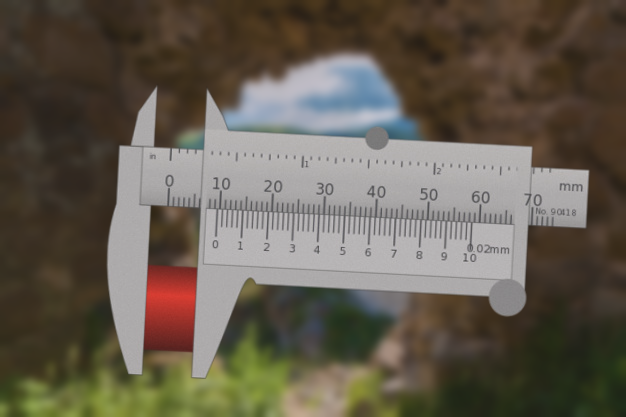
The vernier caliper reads 9.5 mm
